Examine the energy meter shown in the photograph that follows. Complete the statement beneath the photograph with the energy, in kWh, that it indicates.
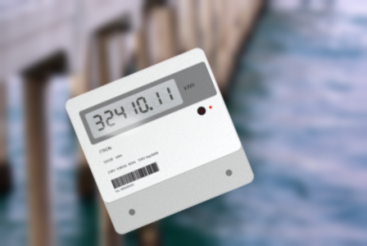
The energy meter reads 32410.11 kWh
